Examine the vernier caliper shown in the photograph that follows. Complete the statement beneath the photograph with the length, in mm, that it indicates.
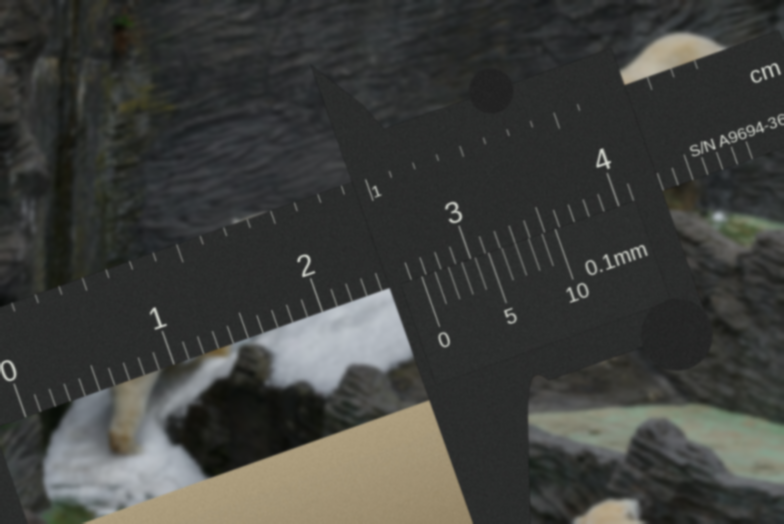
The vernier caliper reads 26.7 mm
